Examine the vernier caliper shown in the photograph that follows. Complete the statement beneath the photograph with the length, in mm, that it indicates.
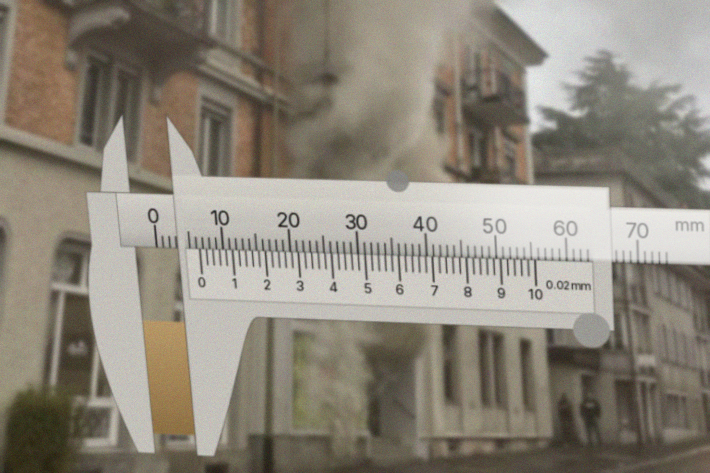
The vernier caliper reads 6.5 mm
